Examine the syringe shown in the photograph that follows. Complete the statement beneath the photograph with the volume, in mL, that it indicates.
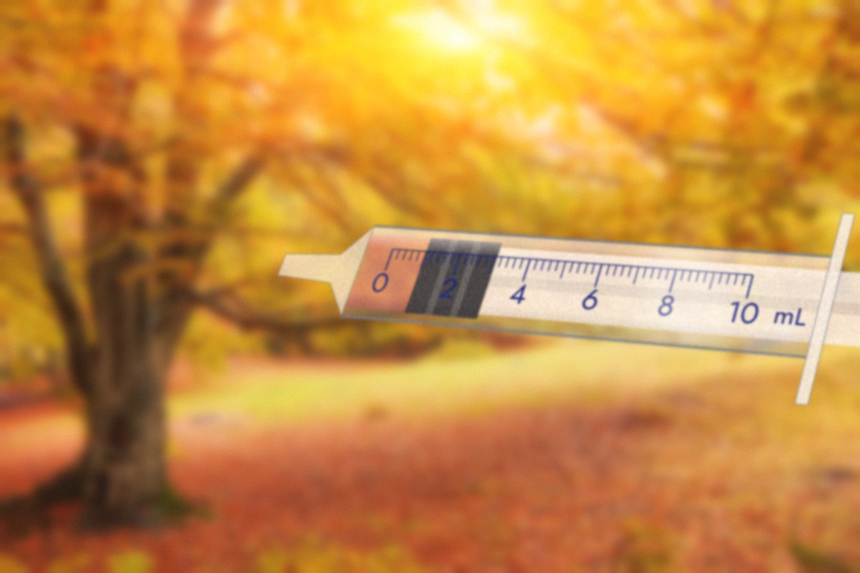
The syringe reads 1 mL
